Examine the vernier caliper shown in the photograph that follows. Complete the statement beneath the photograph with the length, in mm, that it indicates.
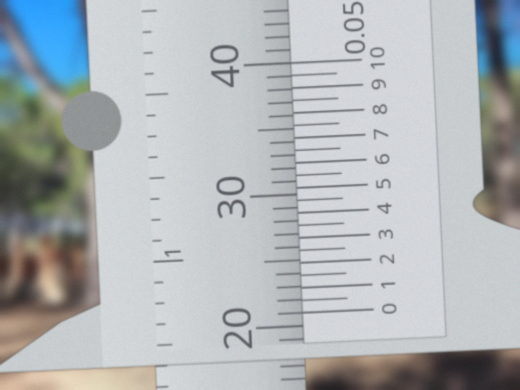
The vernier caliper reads 21.0 mm
